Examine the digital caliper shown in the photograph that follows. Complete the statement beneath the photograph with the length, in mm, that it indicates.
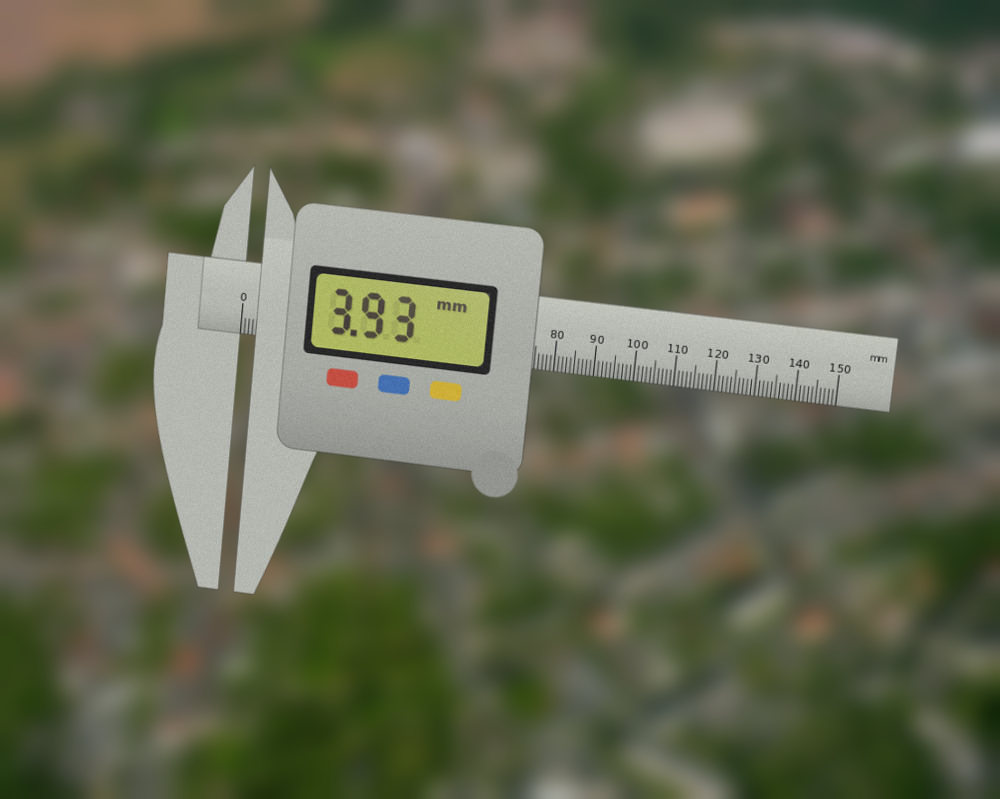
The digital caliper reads 3.93 mm
